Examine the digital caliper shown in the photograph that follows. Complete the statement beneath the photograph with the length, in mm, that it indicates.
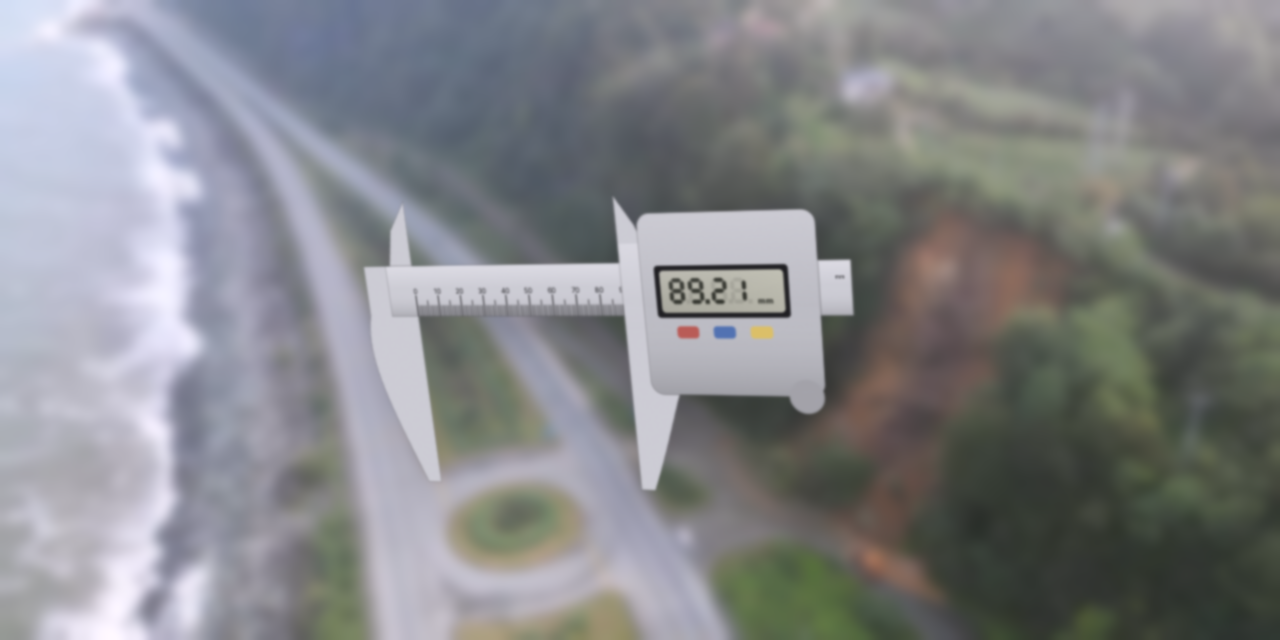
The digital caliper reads 89.21 mm
